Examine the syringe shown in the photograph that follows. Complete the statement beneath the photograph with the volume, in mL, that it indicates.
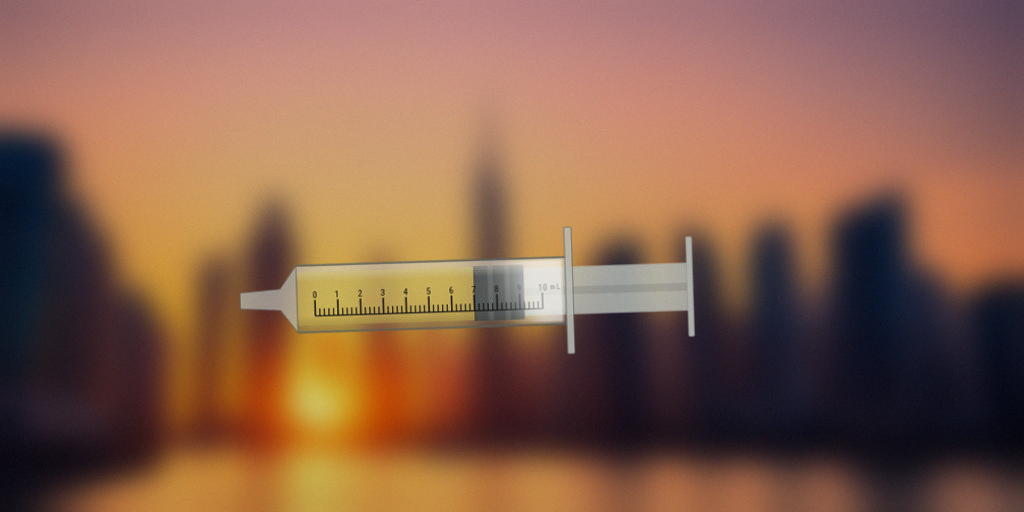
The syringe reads 7 mL
